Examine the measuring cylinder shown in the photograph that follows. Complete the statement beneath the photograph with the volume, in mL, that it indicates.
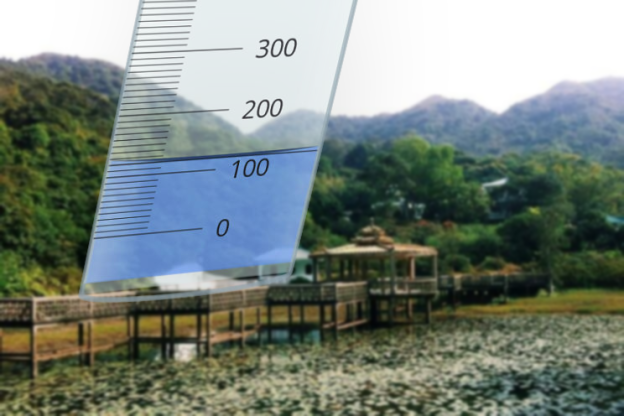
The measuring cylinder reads 120 mL
